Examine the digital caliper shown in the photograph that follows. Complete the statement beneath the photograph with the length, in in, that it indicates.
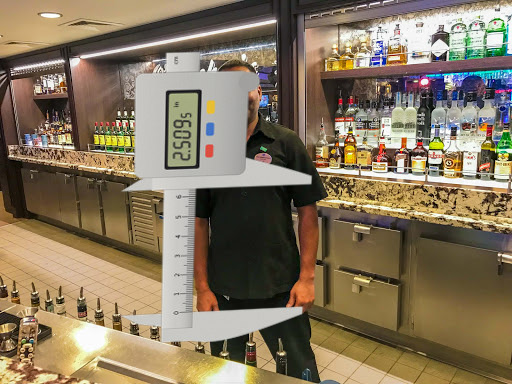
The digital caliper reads 2.5095 in
